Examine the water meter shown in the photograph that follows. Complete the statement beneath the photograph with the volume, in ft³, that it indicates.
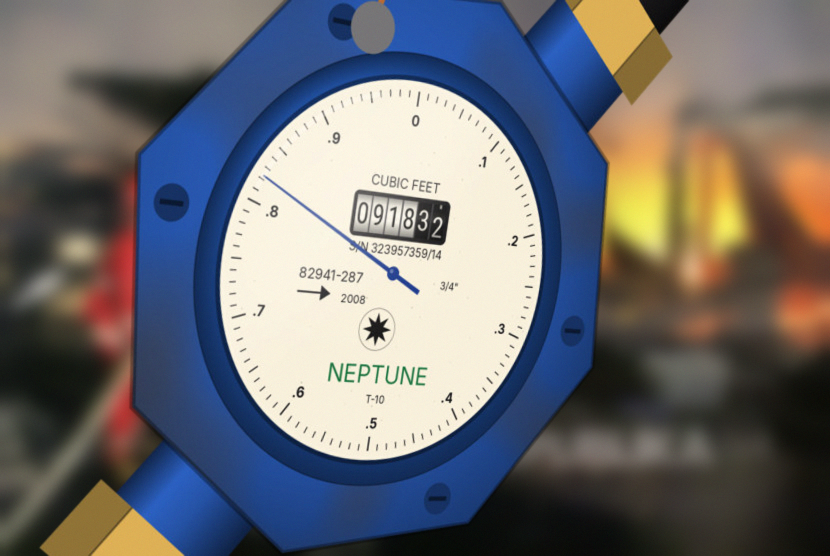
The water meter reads 91831.82 ft³
